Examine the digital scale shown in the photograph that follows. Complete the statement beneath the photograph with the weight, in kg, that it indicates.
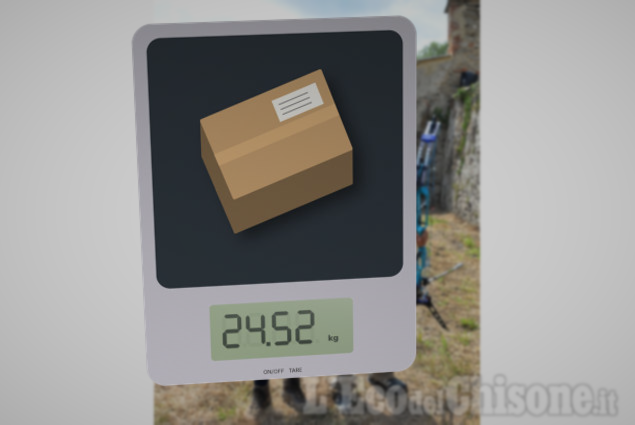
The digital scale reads 24.52 kg
